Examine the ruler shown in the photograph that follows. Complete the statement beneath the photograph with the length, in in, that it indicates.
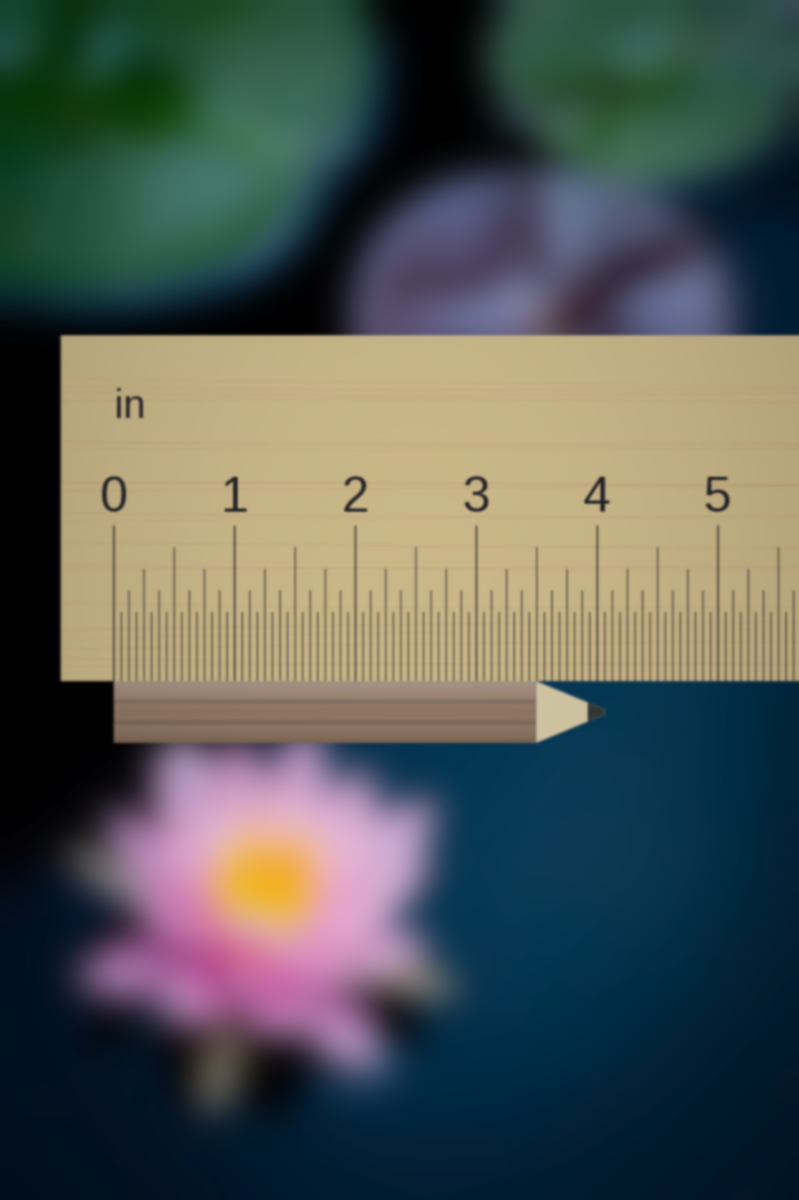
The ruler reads 4.0625 in
